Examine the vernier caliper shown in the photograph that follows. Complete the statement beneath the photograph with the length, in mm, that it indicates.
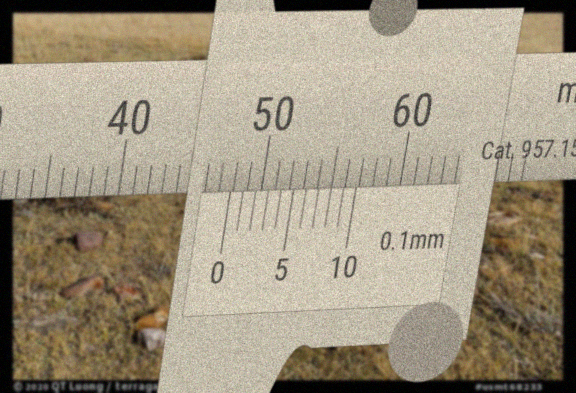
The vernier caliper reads 47.8 mm
